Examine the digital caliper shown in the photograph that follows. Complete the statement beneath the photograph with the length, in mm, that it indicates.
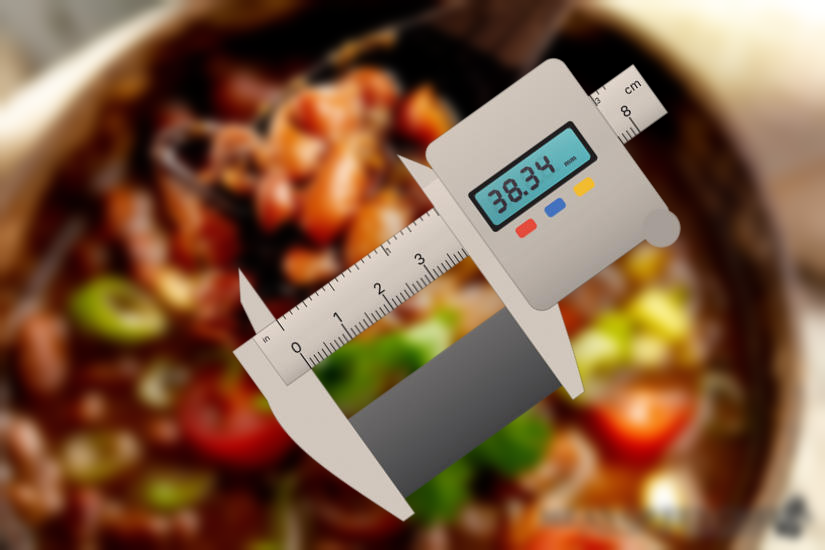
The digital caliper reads 38.34 mm
